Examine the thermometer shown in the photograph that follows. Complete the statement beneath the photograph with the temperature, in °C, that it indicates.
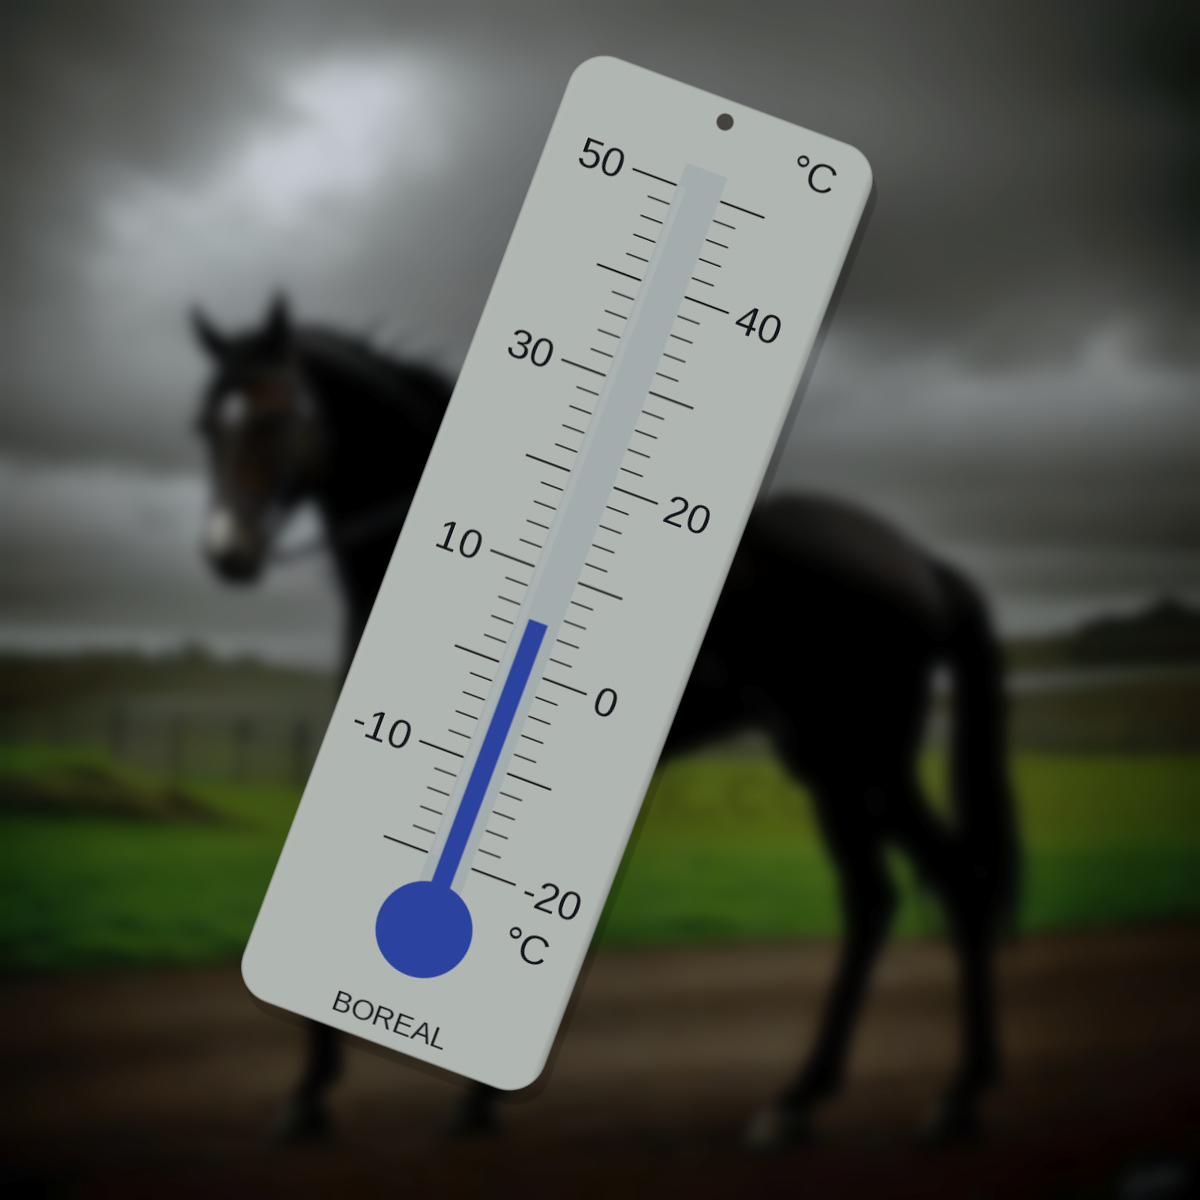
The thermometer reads 5 °C
